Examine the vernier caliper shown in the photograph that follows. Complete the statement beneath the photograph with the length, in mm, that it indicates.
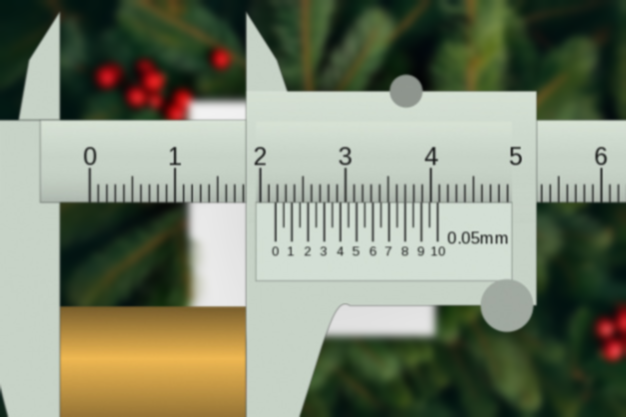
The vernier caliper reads 21.8 mm
